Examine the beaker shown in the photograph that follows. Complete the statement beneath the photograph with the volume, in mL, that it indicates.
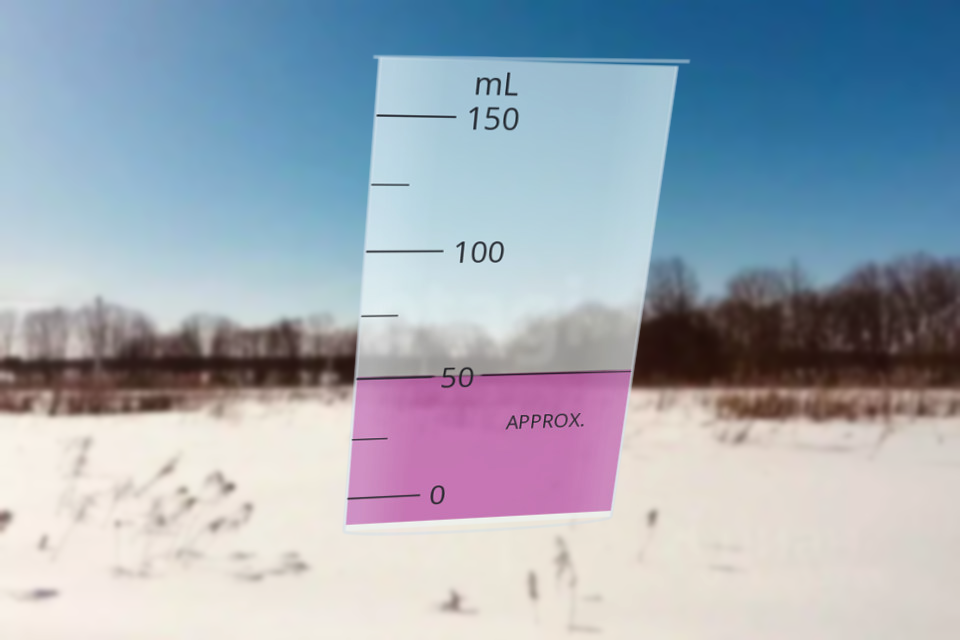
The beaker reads 50 mL
